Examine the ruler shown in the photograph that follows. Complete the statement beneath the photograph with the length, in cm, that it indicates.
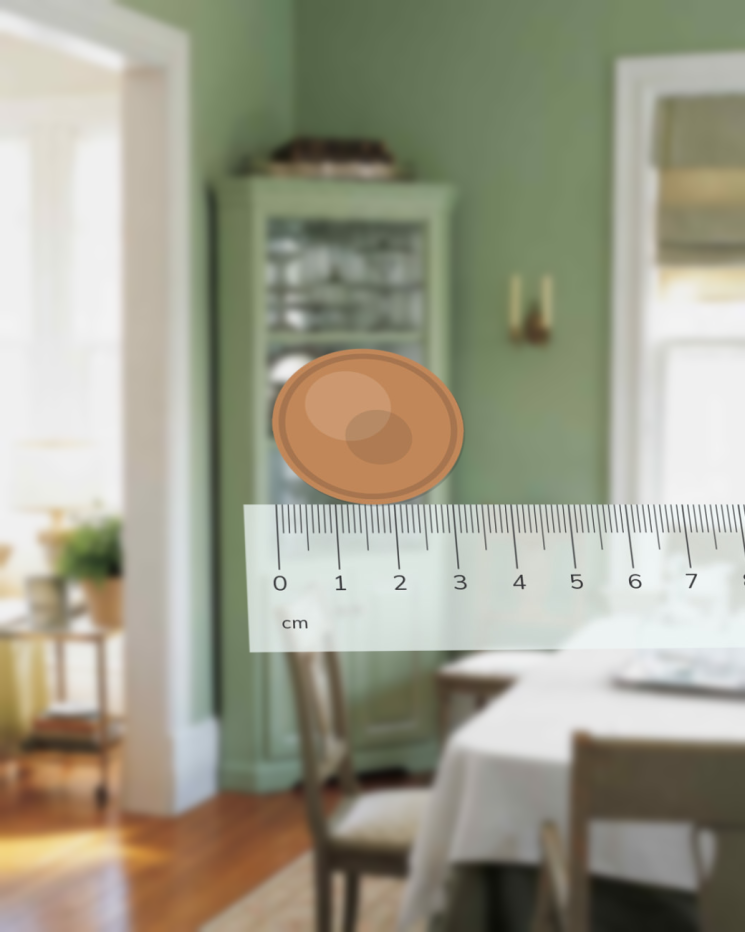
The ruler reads 3.3 cm
